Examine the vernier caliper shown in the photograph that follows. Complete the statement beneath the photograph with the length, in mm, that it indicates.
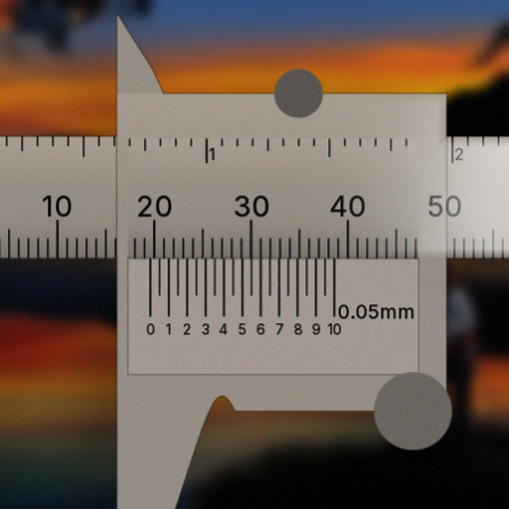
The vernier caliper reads 19.6 mm
